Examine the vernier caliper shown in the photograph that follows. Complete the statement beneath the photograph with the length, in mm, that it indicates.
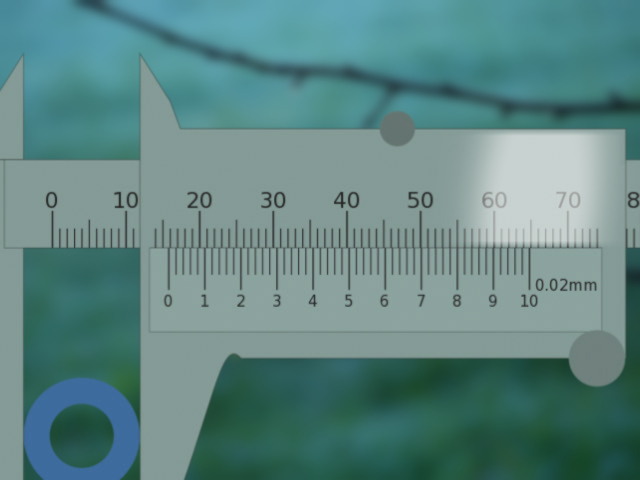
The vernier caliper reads 15.8 mm
